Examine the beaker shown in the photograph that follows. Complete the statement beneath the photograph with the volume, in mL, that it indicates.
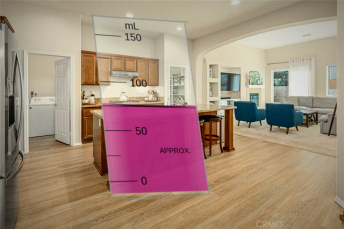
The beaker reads 75 mL
